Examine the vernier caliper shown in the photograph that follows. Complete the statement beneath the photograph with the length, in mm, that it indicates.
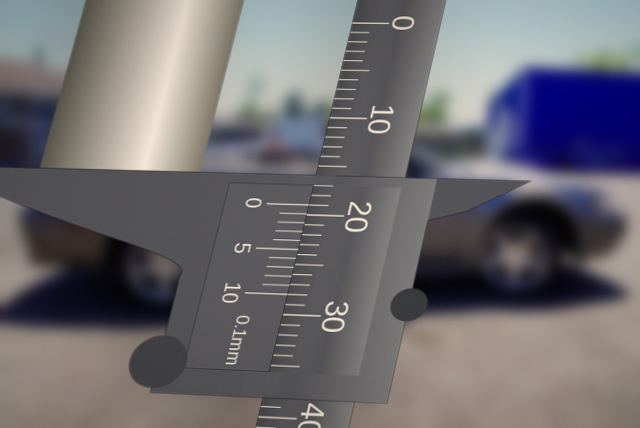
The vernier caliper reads 19.0 mm
